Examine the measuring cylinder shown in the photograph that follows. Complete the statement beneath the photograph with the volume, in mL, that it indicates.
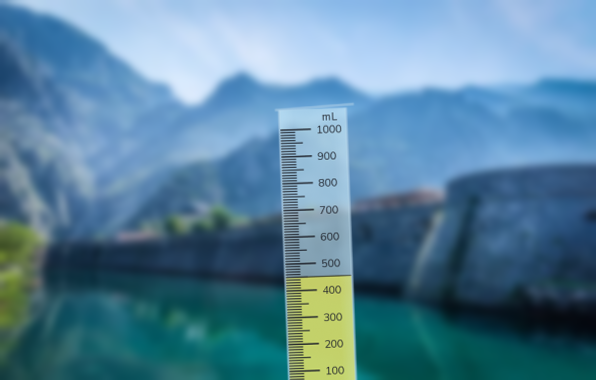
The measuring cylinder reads 450 mL
